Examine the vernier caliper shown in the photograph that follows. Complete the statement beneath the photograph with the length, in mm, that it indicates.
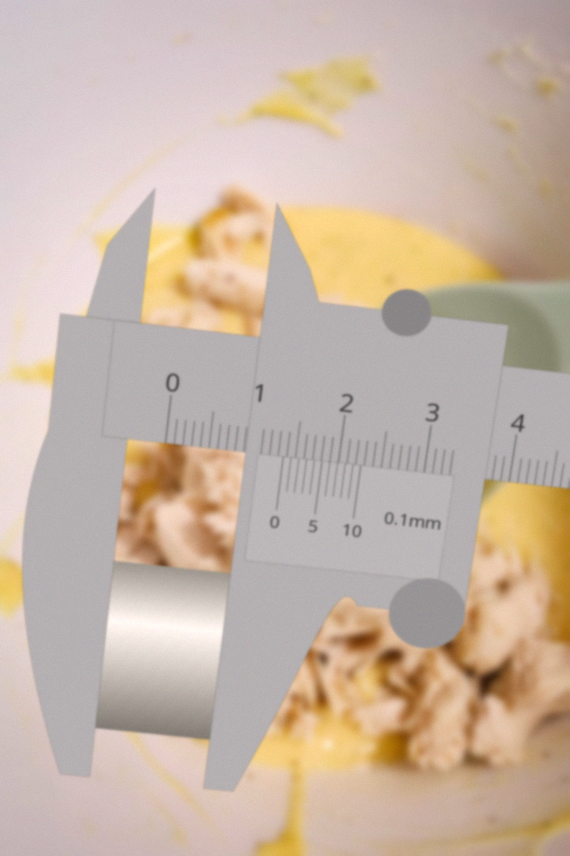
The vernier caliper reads 13.6 mm
